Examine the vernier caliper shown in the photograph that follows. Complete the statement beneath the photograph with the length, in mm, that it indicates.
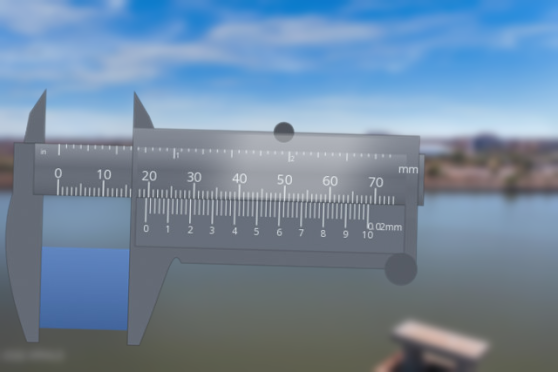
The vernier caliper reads 19.5 mm
